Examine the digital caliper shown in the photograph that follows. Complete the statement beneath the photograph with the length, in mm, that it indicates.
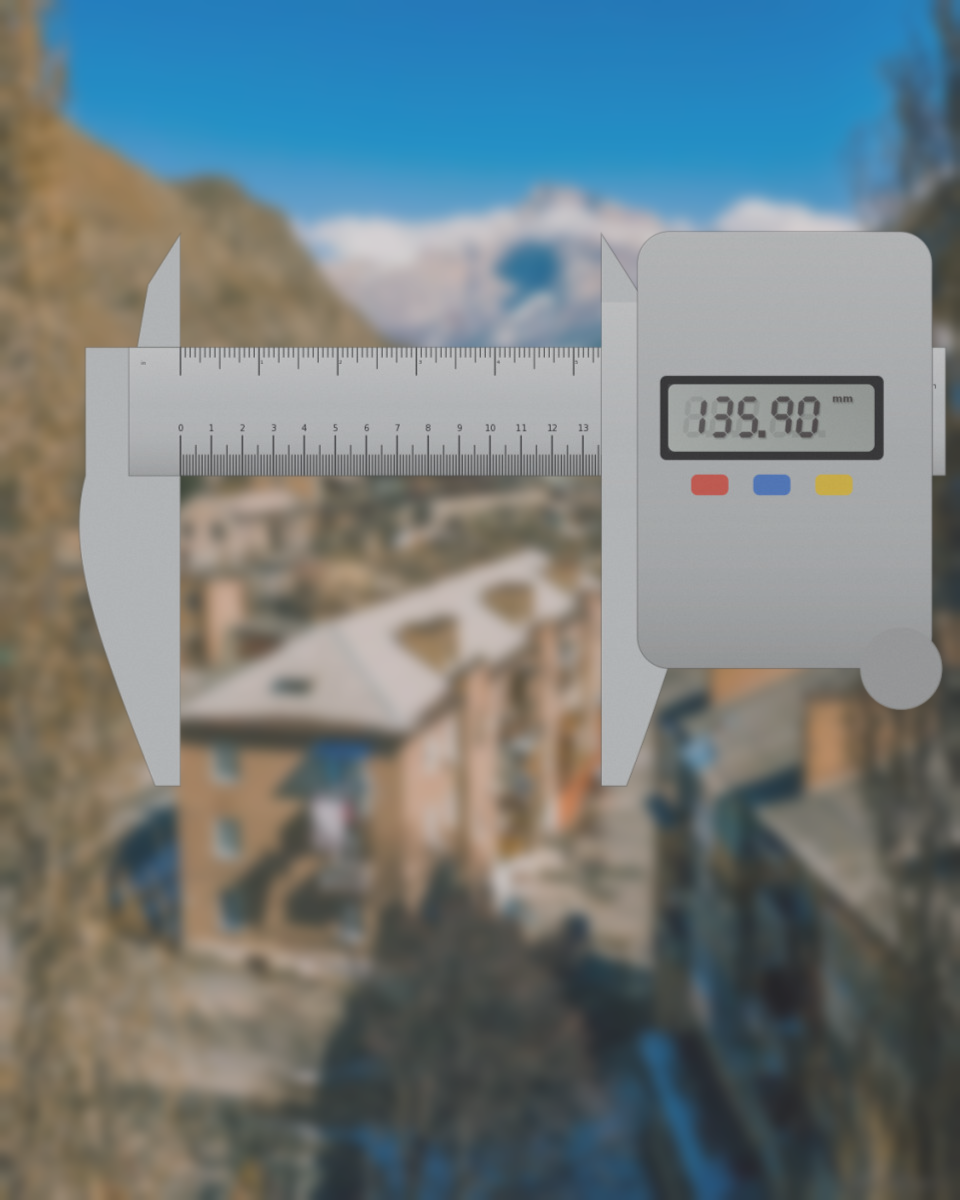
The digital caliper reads 135.90 mm
